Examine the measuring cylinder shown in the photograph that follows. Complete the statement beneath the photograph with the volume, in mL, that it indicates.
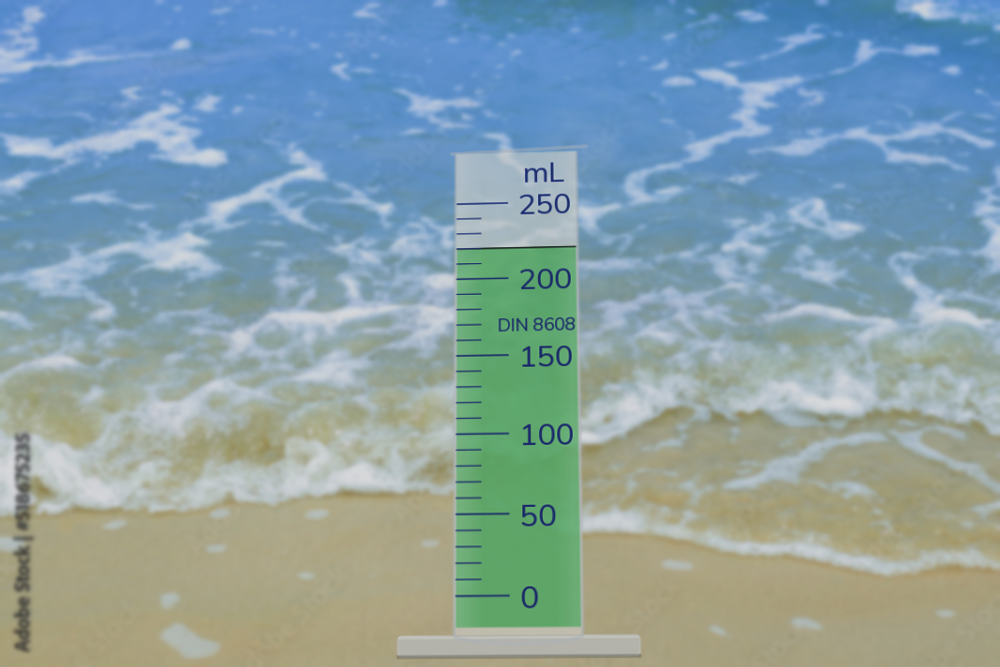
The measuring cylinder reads 220 mL
